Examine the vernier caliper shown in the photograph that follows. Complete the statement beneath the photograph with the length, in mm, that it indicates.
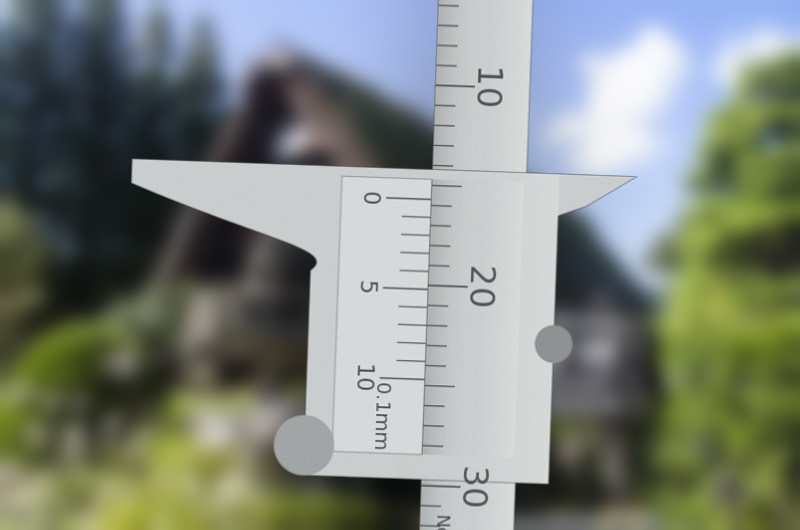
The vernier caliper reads 15.7 mm
